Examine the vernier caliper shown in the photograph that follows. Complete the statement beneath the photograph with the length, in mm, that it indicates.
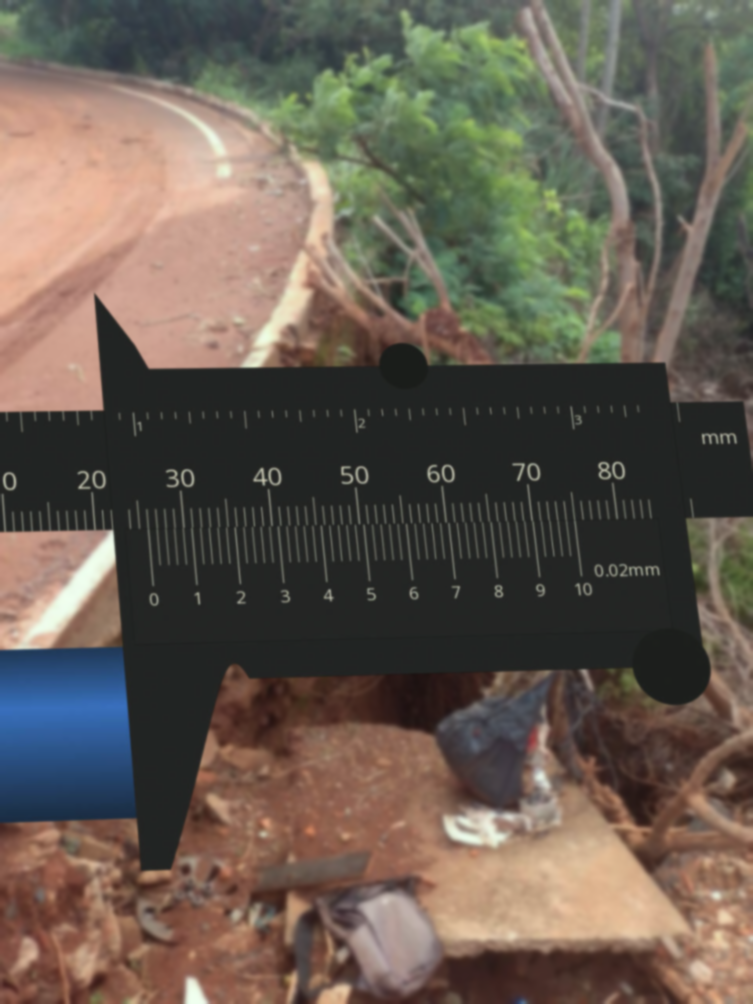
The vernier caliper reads 26.0 mm
